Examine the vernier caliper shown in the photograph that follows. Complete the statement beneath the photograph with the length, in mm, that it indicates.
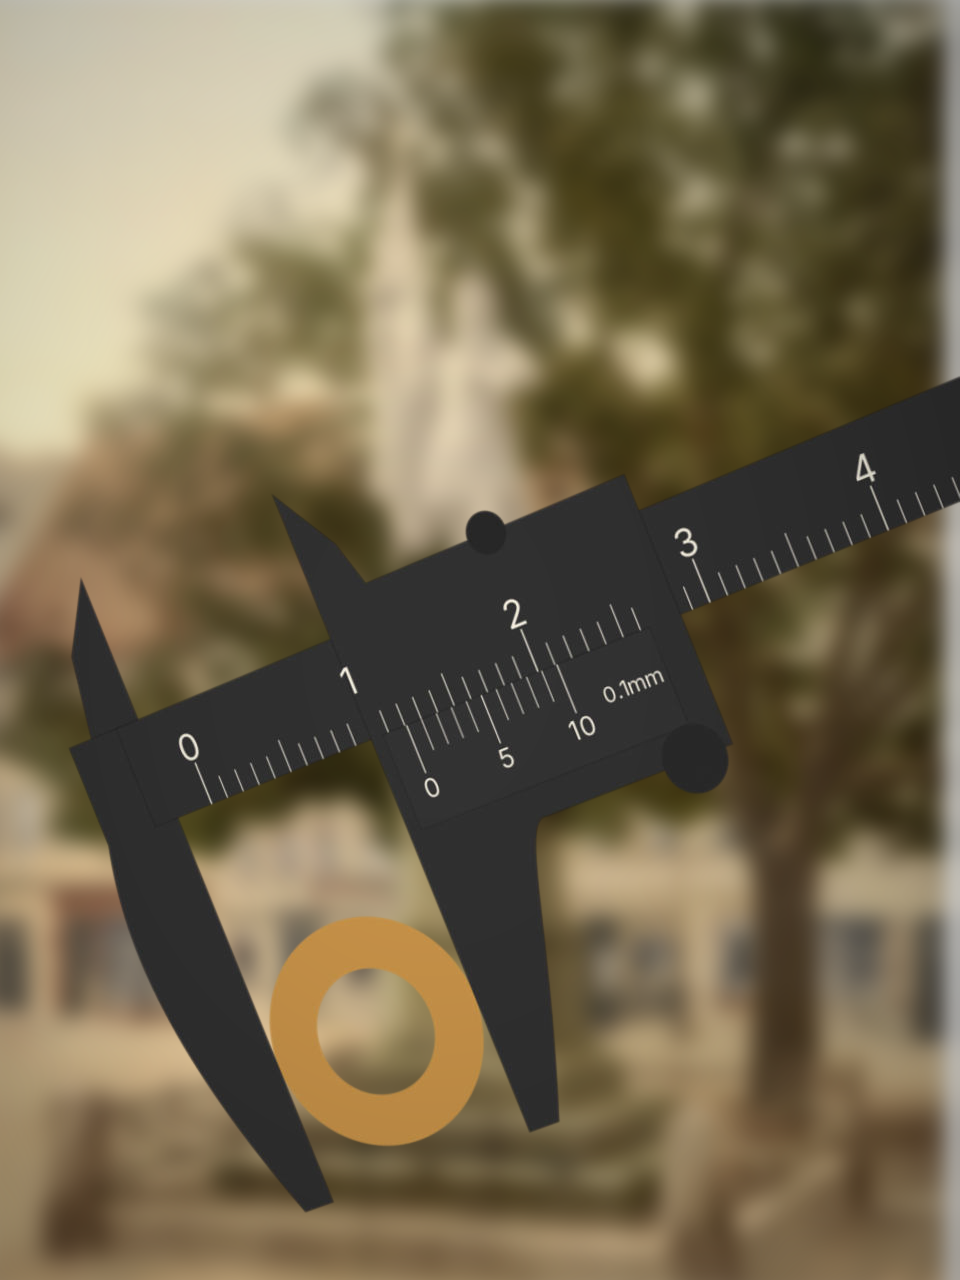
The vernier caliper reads 12.1 mm
